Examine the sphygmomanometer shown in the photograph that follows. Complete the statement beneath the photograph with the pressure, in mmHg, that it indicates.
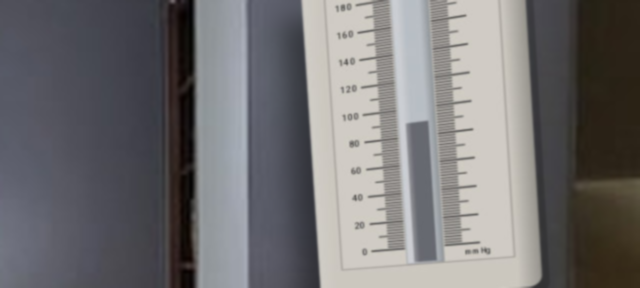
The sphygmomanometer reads 90 mmHg
